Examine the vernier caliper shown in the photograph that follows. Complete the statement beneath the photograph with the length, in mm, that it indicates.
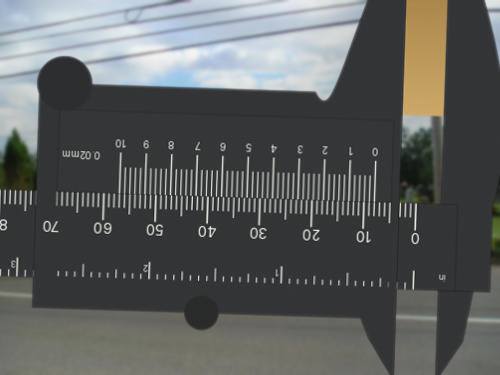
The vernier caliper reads 8.0 mm
